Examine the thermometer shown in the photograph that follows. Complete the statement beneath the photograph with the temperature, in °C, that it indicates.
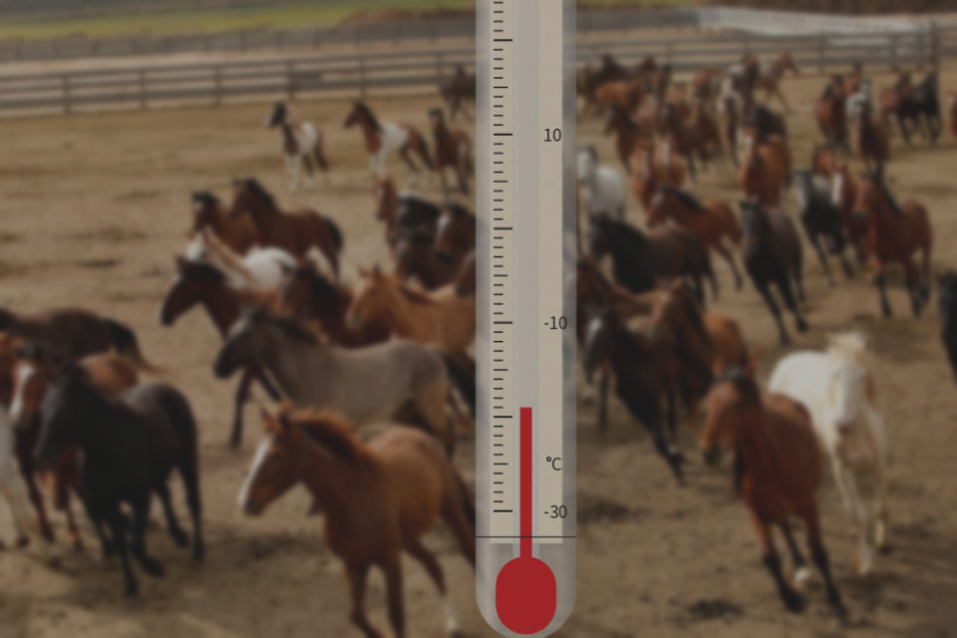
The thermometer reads -19 °C
